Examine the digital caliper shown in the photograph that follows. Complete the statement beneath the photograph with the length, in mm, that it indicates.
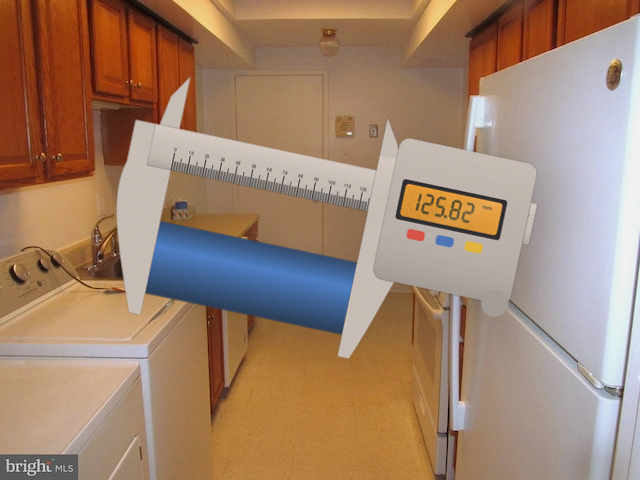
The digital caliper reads 125.82 mm
